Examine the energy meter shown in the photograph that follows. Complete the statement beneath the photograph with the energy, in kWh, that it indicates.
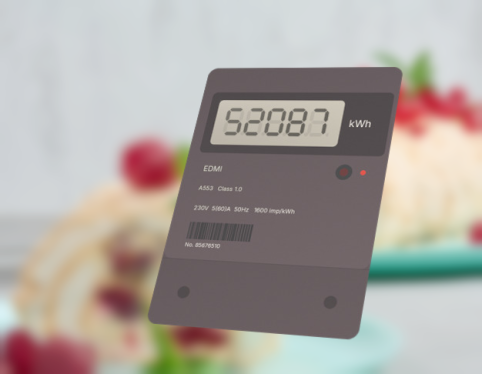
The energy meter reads 52087 kWh
